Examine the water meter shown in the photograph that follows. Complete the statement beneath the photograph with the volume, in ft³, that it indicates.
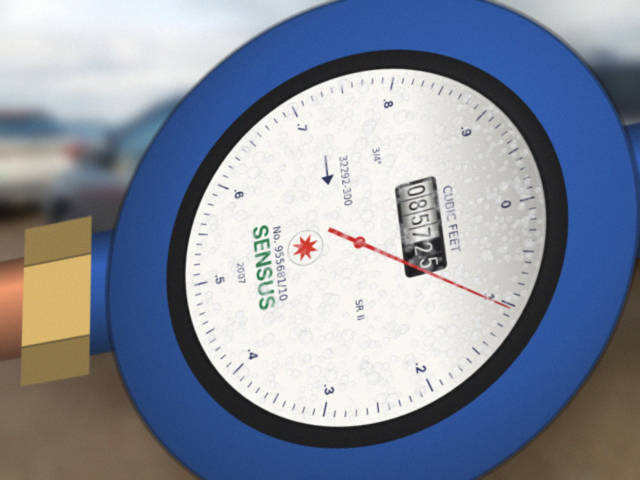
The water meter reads 85725.10 ft³
